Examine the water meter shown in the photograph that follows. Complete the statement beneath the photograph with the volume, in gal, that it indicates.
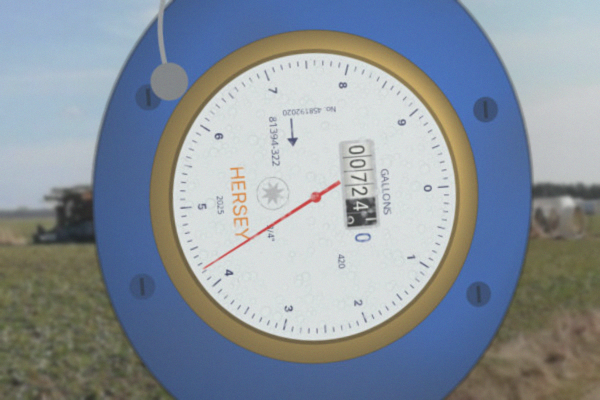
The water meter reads 72414.2 gal
